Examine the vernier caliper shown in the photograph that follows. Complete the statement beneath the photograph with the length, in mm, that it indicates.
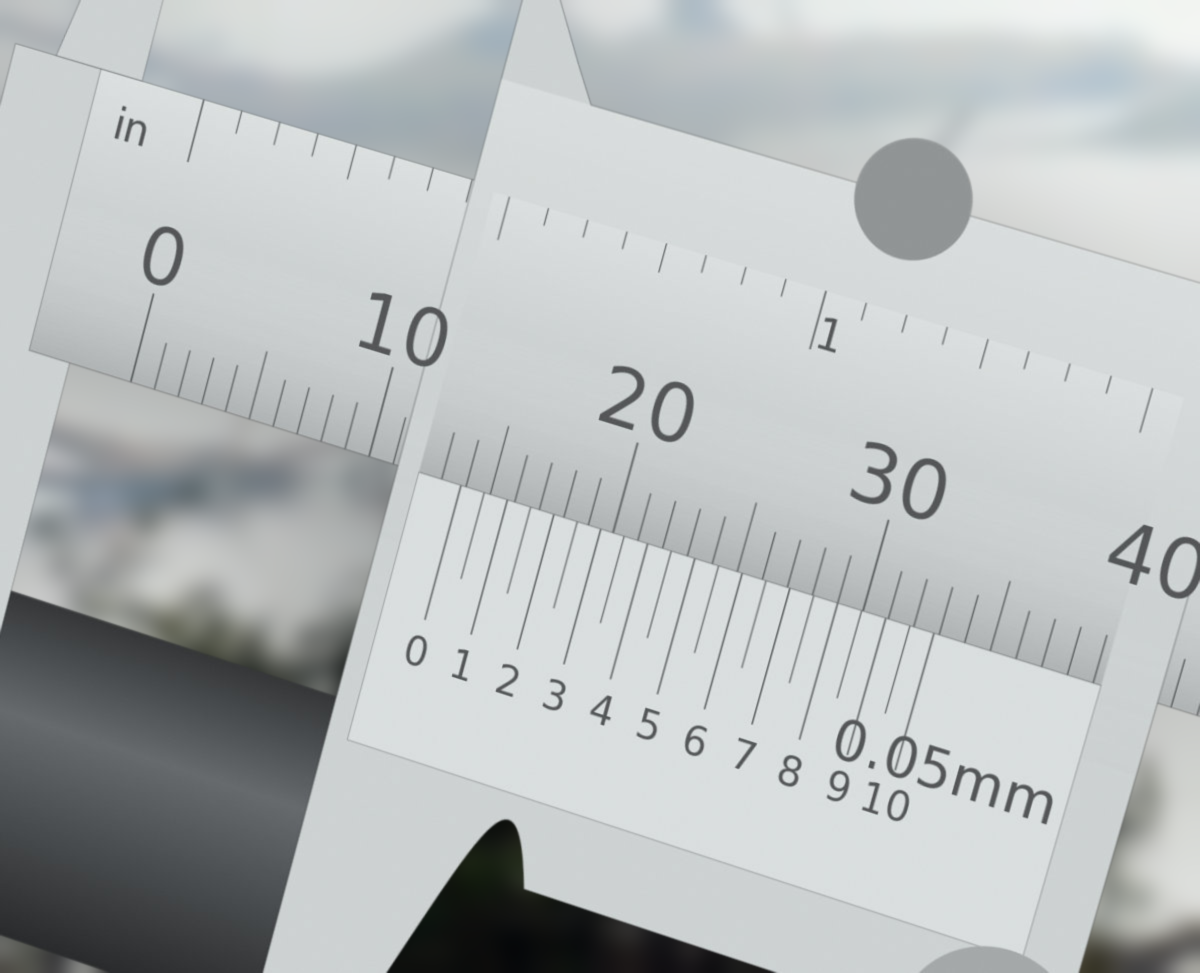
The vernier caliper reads 13.8 mm
